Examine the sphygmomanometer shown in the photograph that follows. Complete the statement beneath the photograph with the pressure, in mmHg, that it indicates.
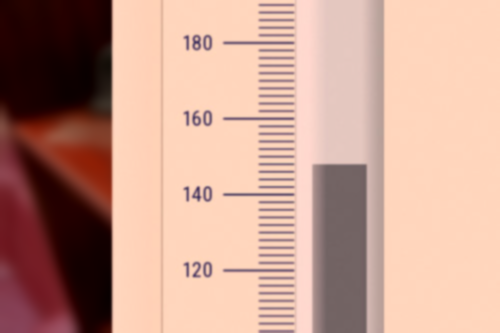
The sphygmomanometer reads 148 mmHg
